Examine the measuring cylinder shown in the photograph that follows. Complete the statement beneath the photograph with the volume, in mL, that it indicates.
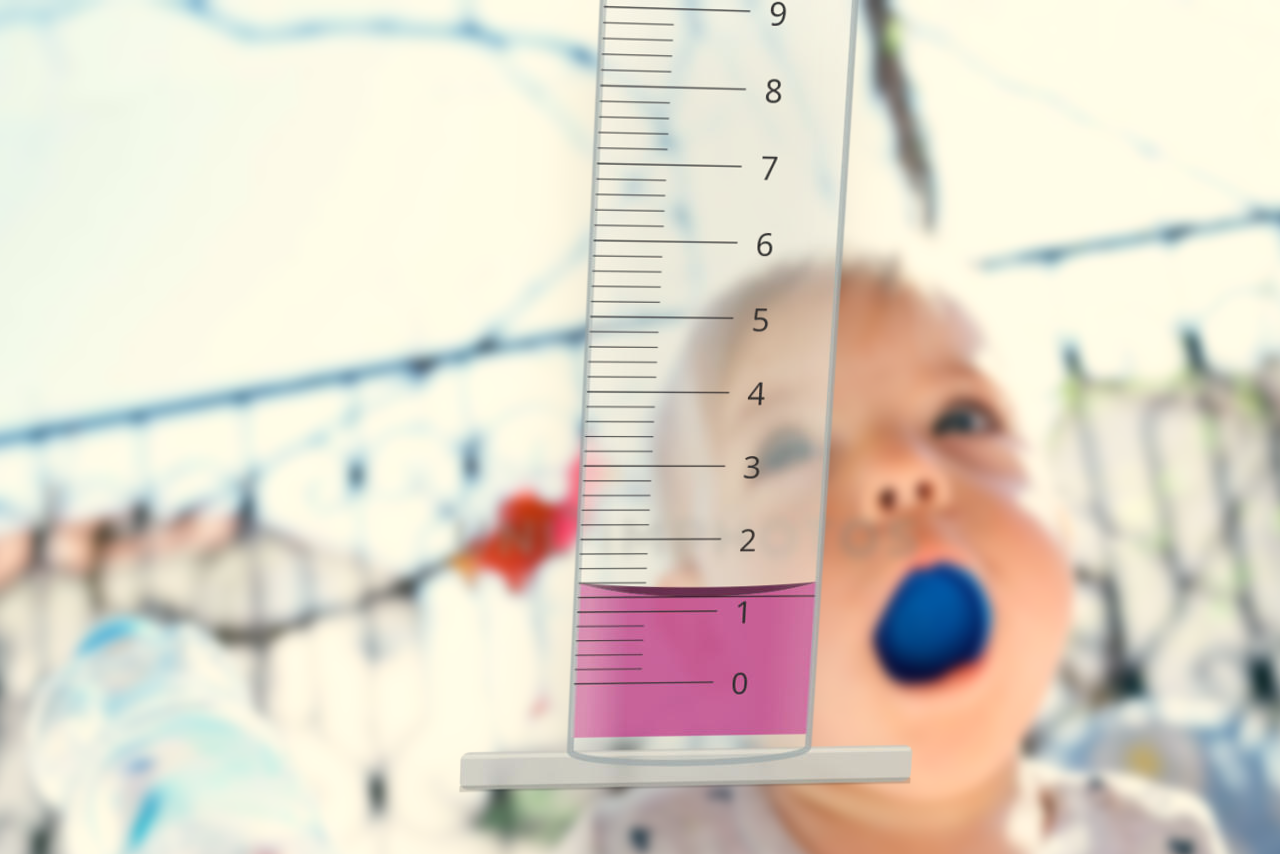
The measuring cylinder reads 1.2 mL
